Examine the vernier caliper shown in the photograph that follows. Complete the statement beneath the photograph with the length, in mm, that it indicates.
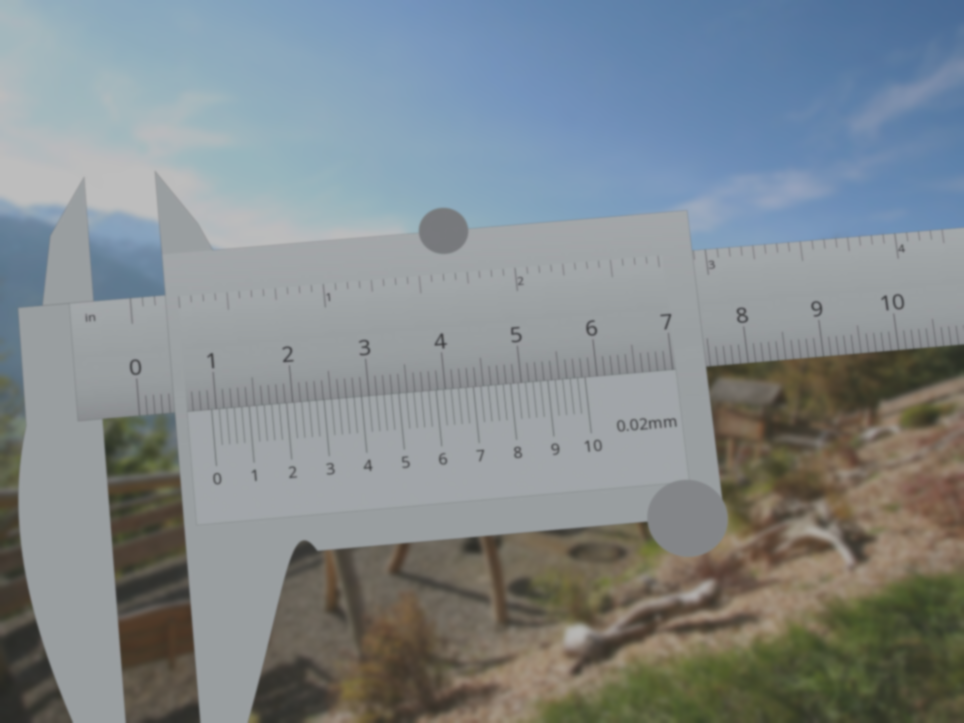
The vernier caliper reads 9.4 mm
